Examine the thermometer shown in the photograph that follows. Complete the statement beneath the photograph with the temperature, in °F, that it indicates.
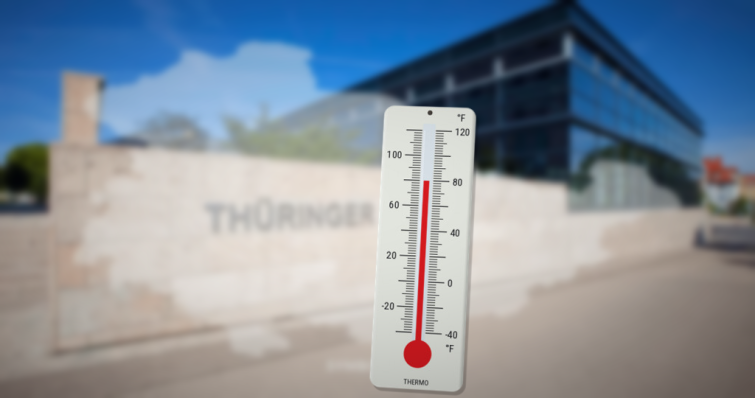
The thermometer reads 80 °F
